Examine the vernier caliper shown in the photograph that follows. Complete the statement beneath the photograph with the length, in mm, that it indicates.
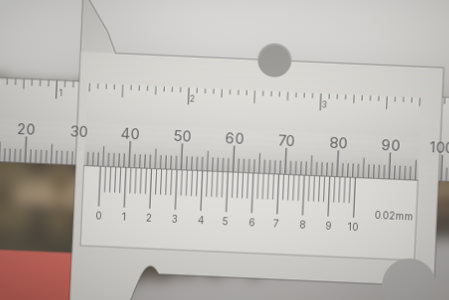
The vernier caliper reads 34.5 mm
